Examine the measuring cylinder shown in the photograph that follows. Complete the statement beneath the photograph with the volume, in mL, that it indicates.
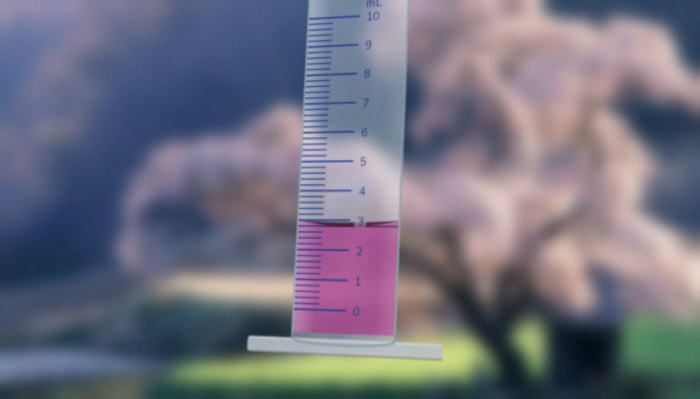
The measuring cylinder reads 2.8 mL
